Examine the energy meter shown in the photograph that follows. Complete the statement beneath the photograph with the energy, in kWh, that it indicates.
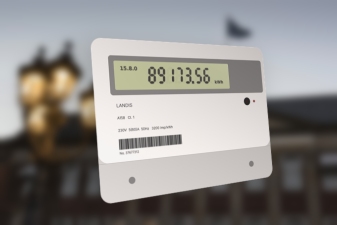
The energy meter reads 89173.56 kWh
